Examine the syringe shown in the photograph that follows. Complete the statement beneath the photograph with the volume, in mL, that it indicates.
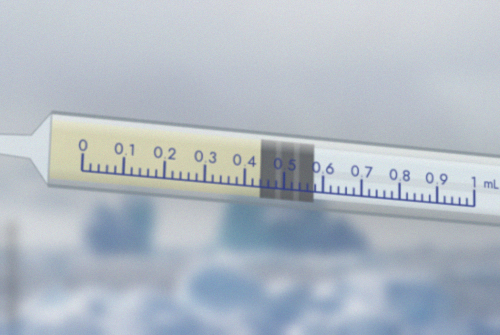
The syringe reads 0.44 mL
